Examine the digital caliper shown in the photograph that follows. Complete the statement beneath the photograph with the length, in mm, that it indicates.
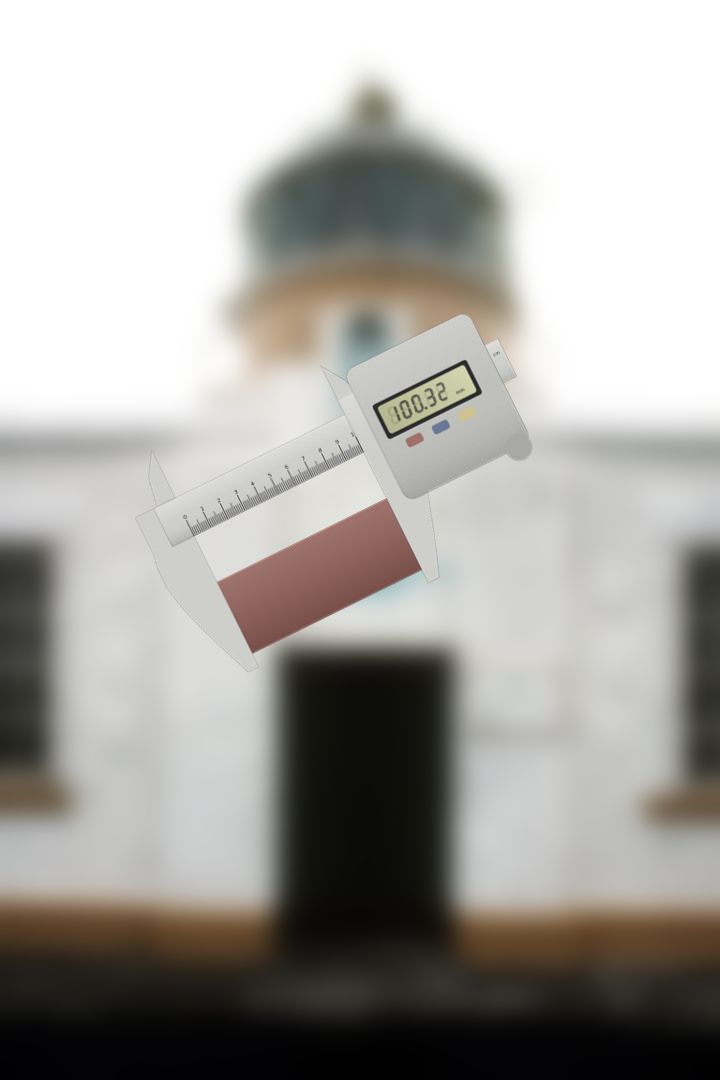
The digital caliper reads 100.32 mm
